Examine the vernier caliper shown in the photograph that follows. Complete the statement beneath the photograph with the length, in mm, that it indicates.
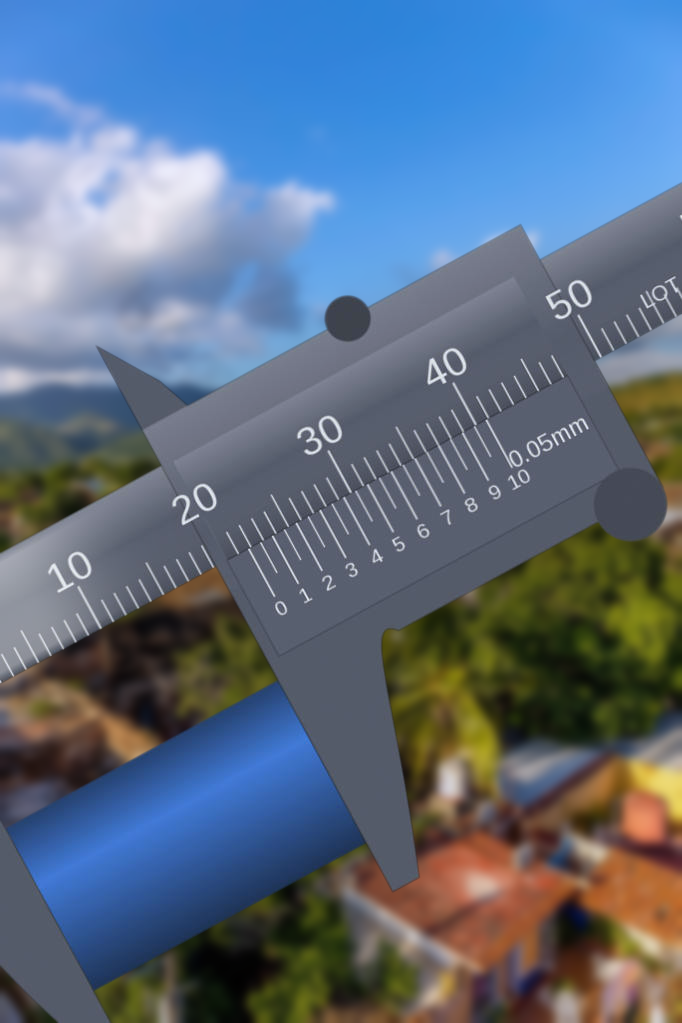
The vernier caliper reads 21.8 mm
